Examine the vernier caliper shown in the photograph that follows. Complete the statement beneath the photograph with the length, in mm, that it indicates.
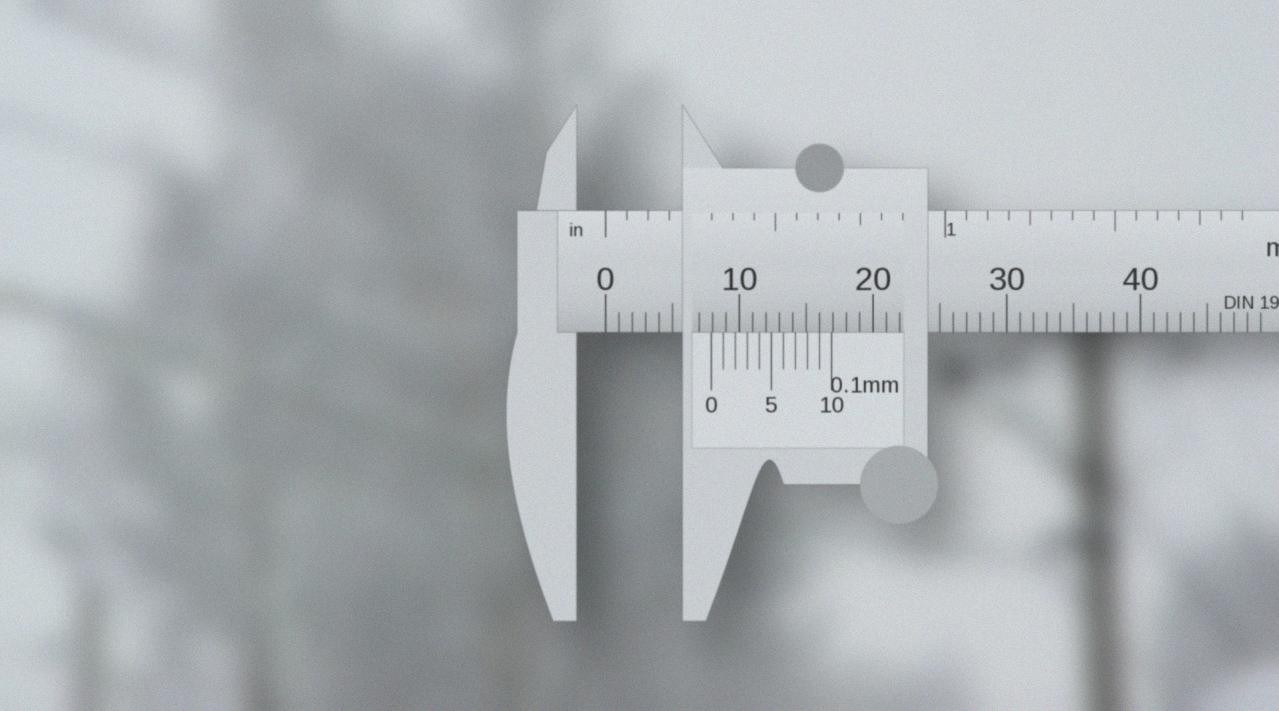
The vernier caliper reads 7.9 mm
